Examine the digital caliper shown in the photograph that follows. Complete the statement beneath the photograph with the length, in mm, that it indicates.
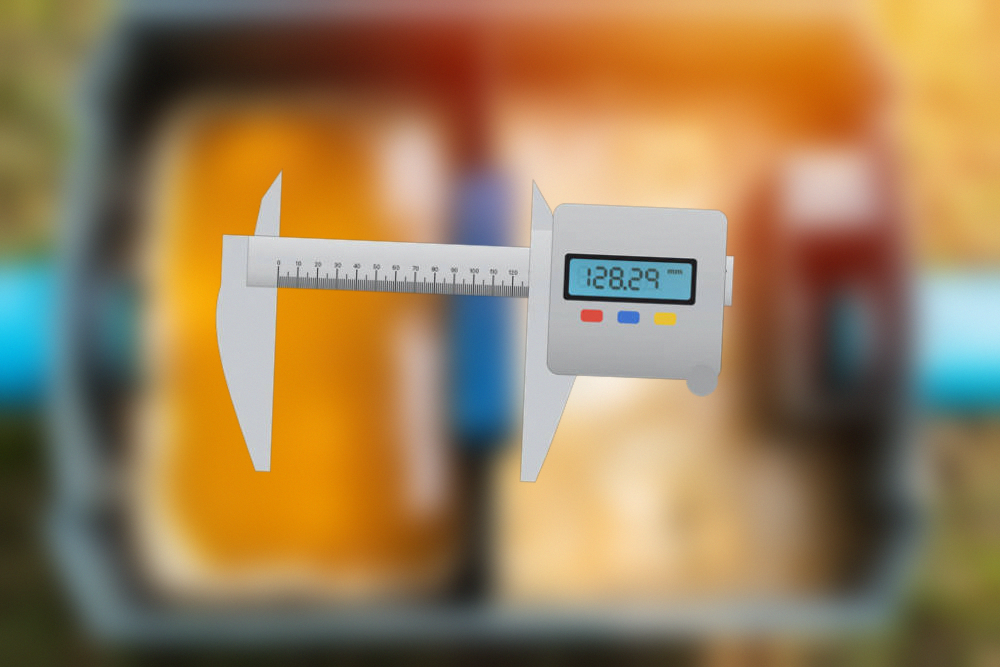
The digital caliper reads 128.29 mm
